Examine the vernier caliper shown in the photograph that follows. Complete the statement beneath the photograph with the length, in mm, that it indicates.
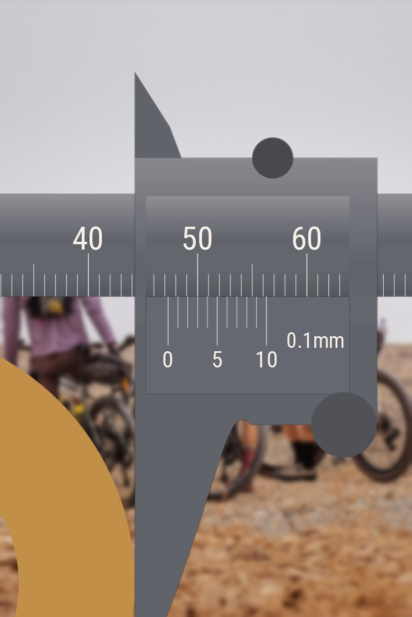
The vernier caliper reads 47.3 mm
